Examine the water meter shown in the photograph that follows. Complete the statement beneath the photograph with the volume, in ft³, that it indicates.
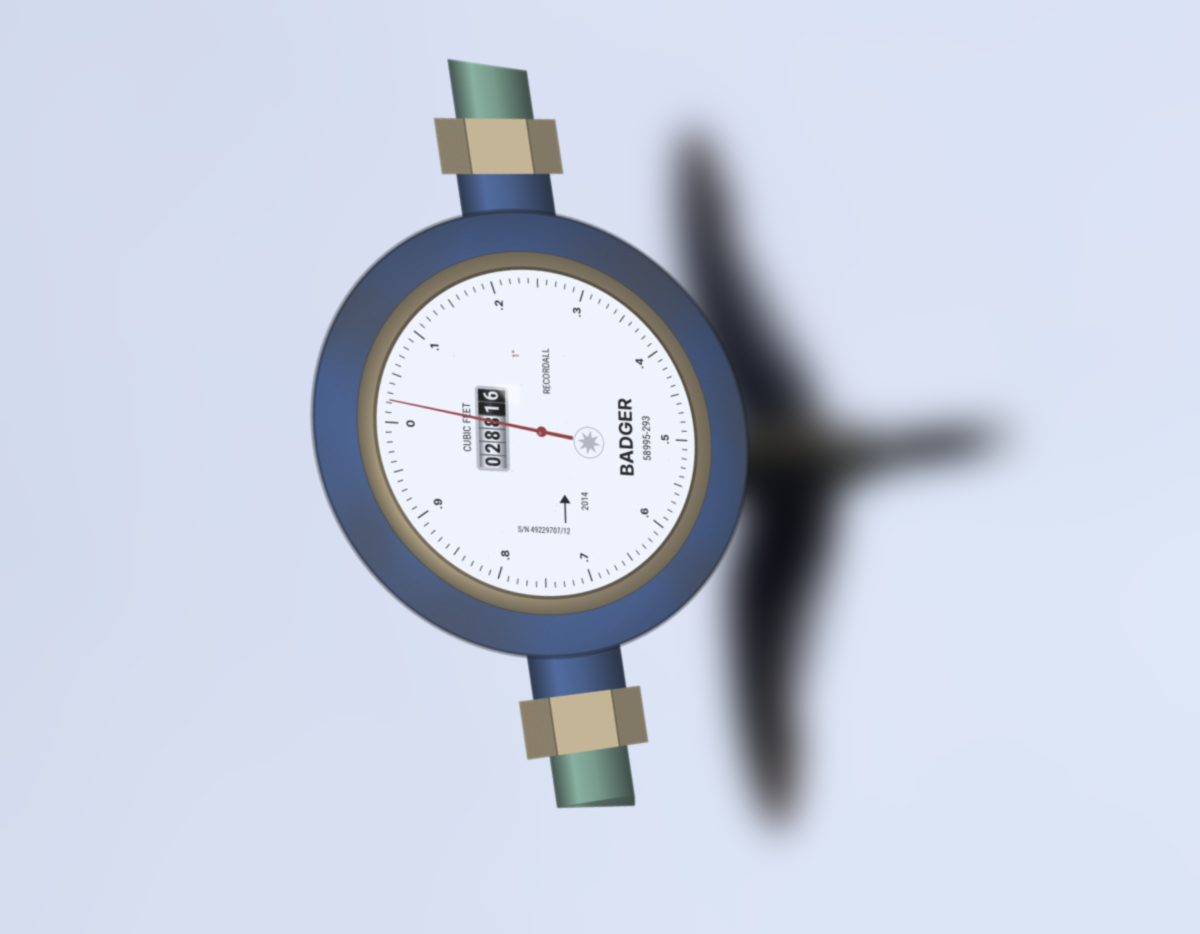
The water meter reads 28816.02 ft³
